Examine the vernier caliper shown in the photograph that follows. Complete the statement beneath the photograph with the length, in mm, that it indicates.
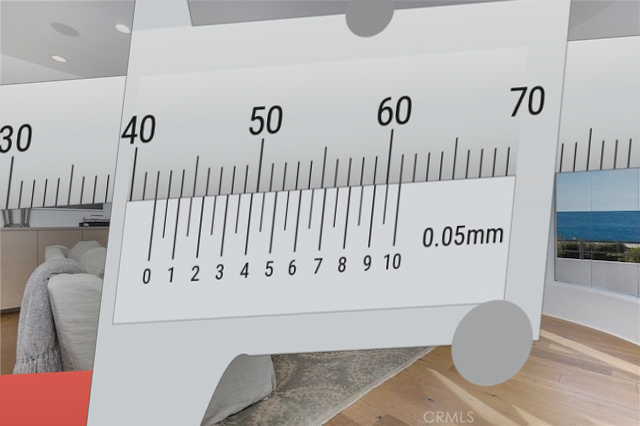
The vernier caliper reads 42.0 mm
